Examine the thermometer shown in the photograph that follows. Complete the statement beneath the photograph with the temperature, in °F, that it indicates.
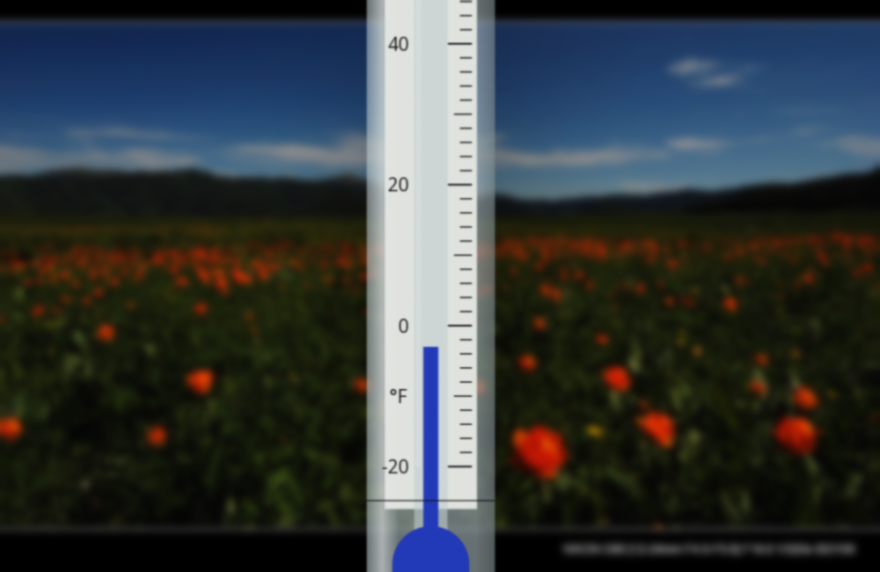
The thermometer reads -3 °F
